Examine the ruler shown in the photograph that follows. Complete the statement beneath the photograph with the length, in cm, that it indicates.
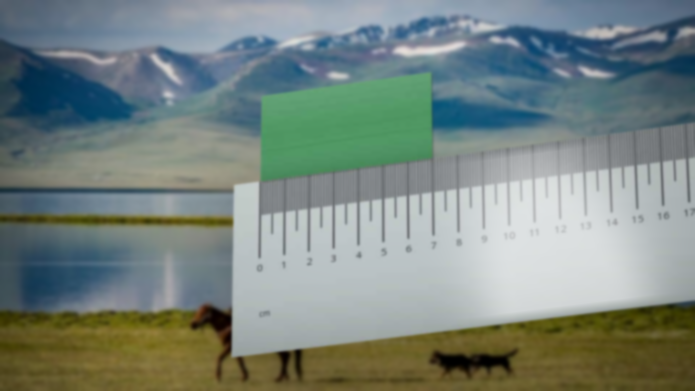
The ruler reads 7 cm
